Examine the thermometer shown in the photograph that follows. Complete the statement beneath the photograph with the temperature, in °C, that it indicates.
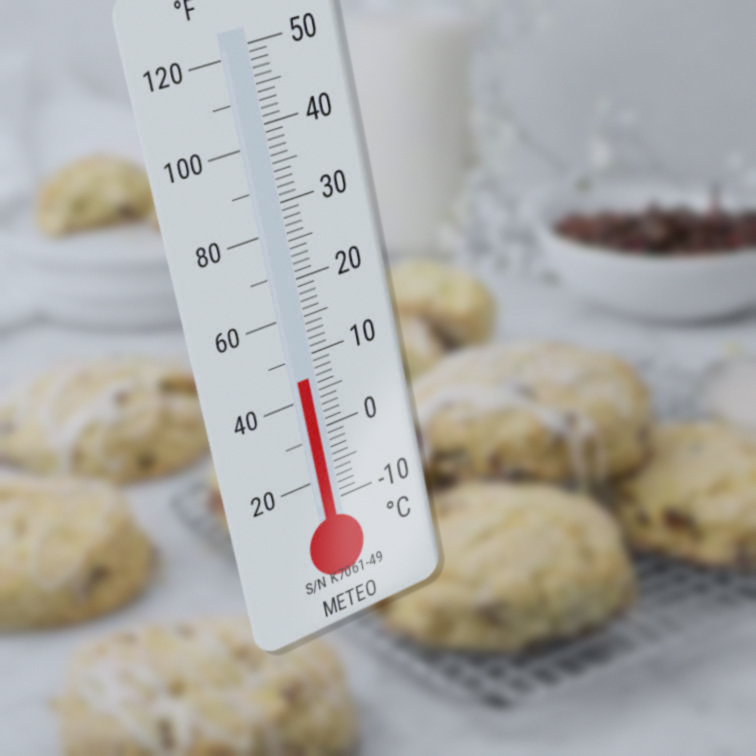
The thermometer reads 7 °C
